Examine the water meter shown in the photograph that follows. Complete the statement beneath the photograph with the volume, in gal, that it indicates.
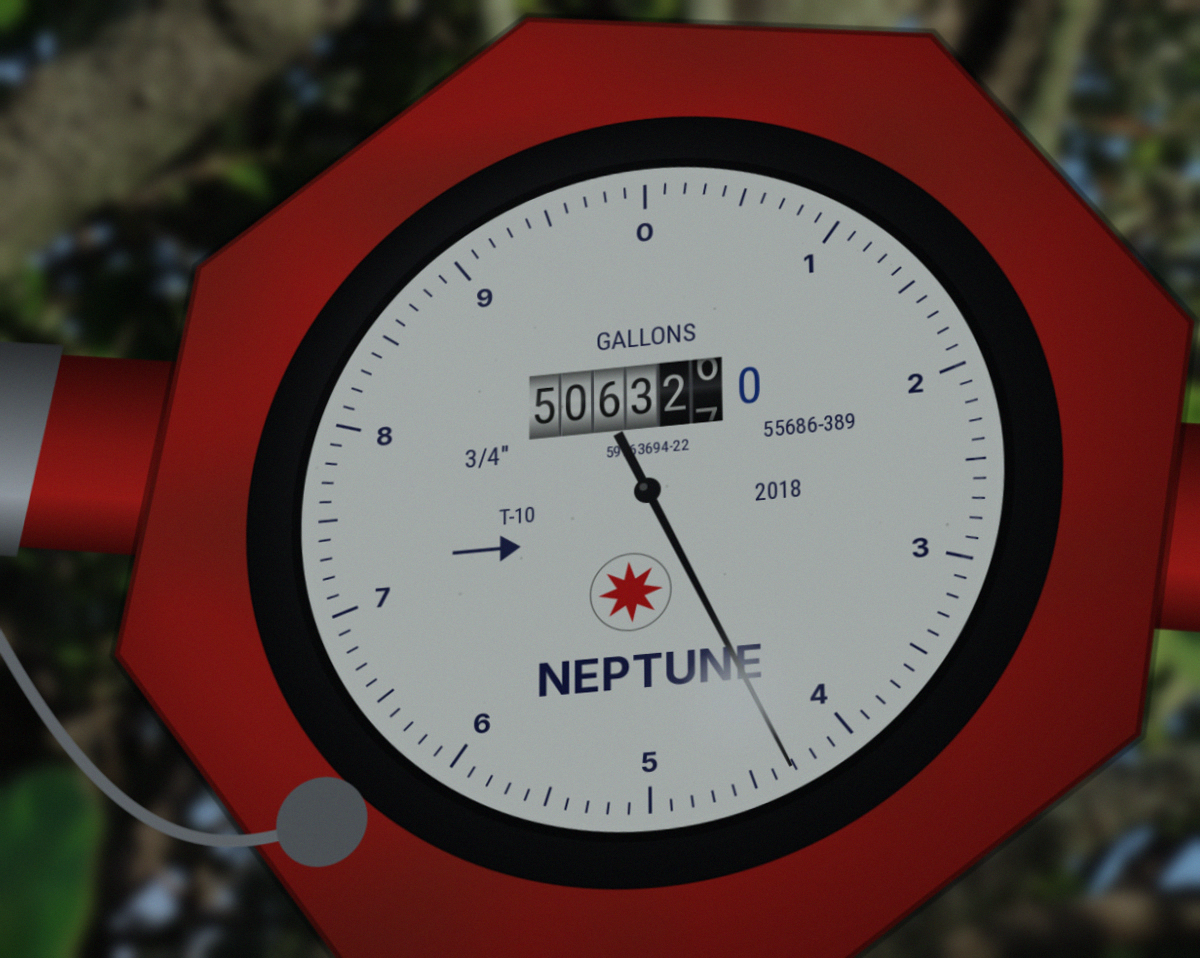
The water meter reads 5063264.3 gal
